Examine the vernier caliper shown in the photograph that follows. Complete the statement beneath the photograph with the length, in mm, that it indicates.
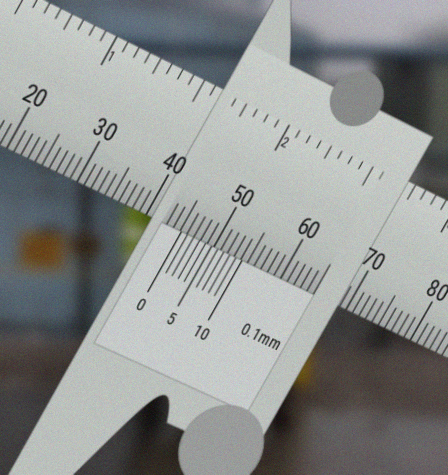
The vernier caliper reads 45.2 mm
